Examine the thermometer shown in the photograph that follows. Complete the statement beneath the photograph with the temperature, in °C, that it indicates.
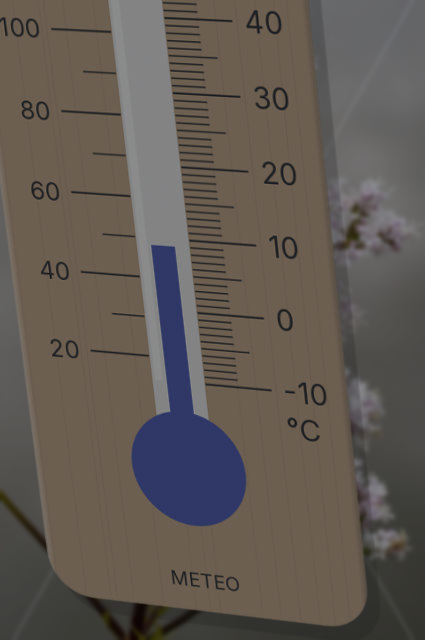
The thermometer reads 9 °C
